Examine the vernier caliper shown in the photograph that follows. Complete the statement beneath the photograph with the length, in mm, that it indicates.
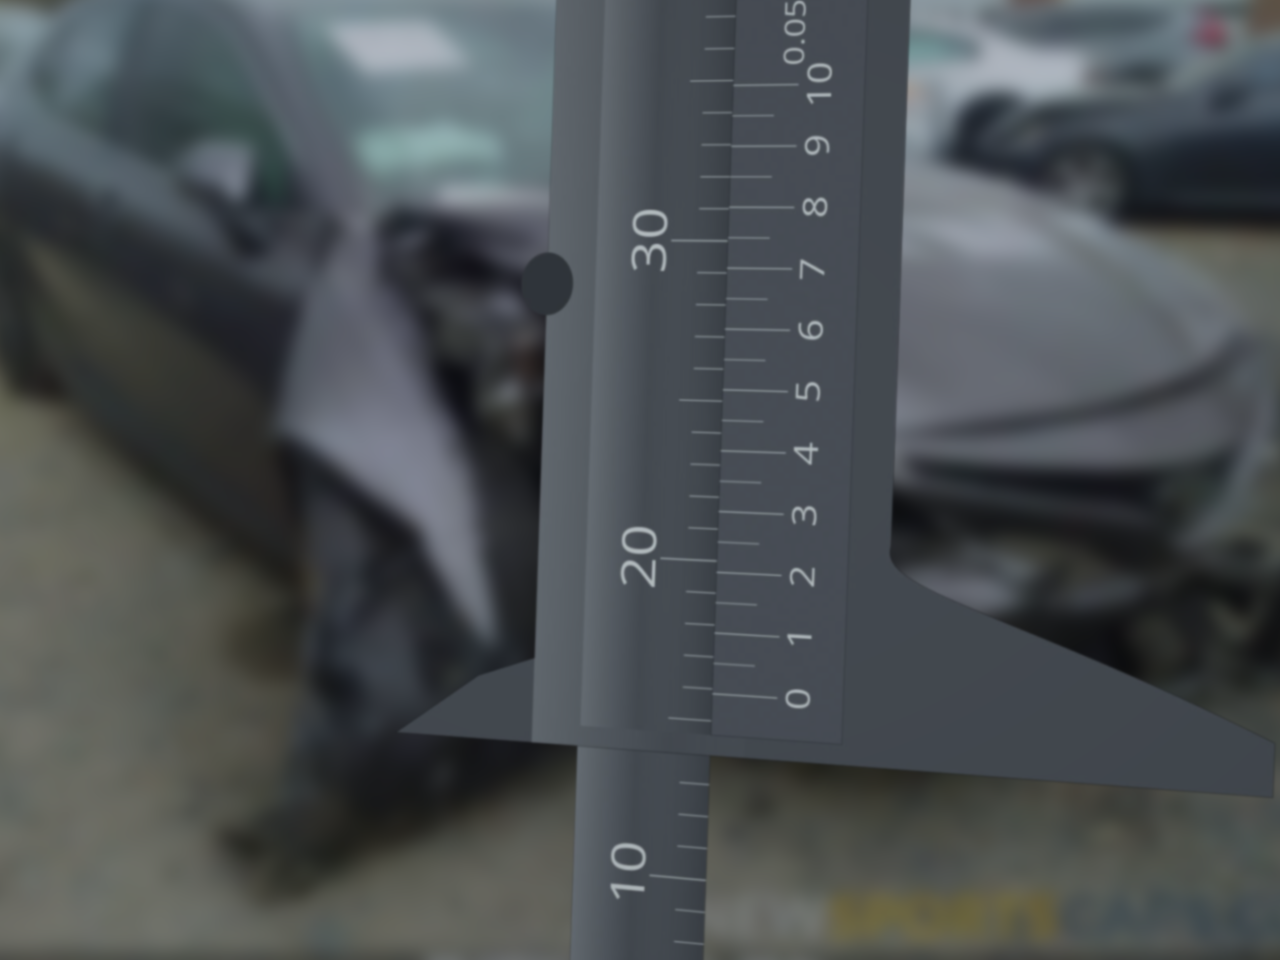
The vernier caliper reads 15.85 mm
